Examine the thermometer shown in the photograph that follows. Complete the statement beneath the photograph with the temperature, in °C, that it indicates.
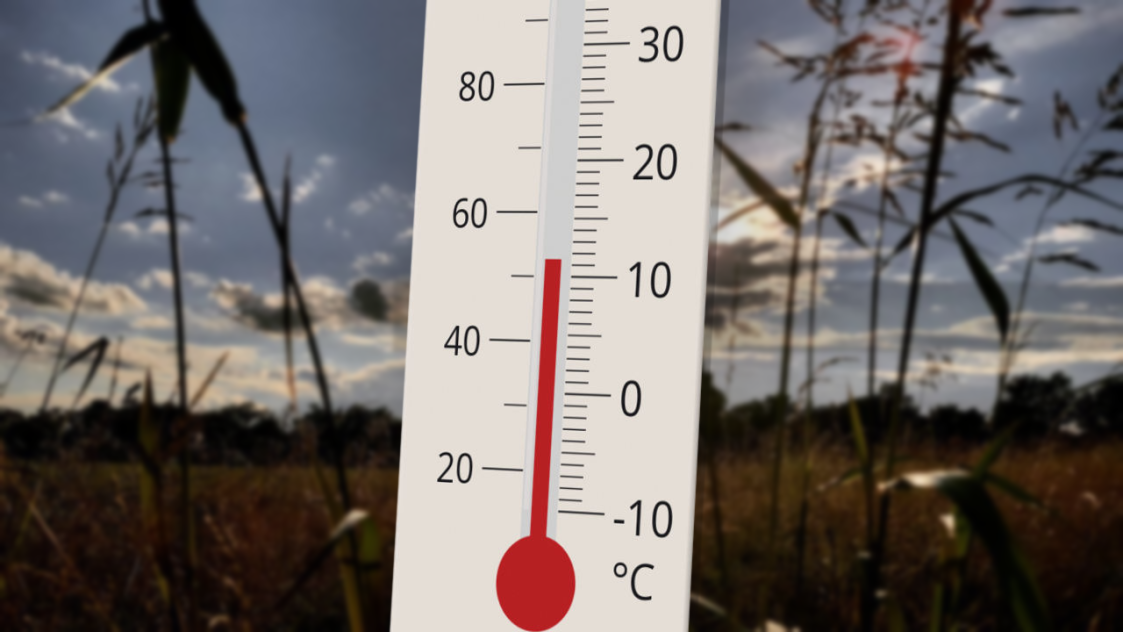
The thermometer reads 11.5 °C
